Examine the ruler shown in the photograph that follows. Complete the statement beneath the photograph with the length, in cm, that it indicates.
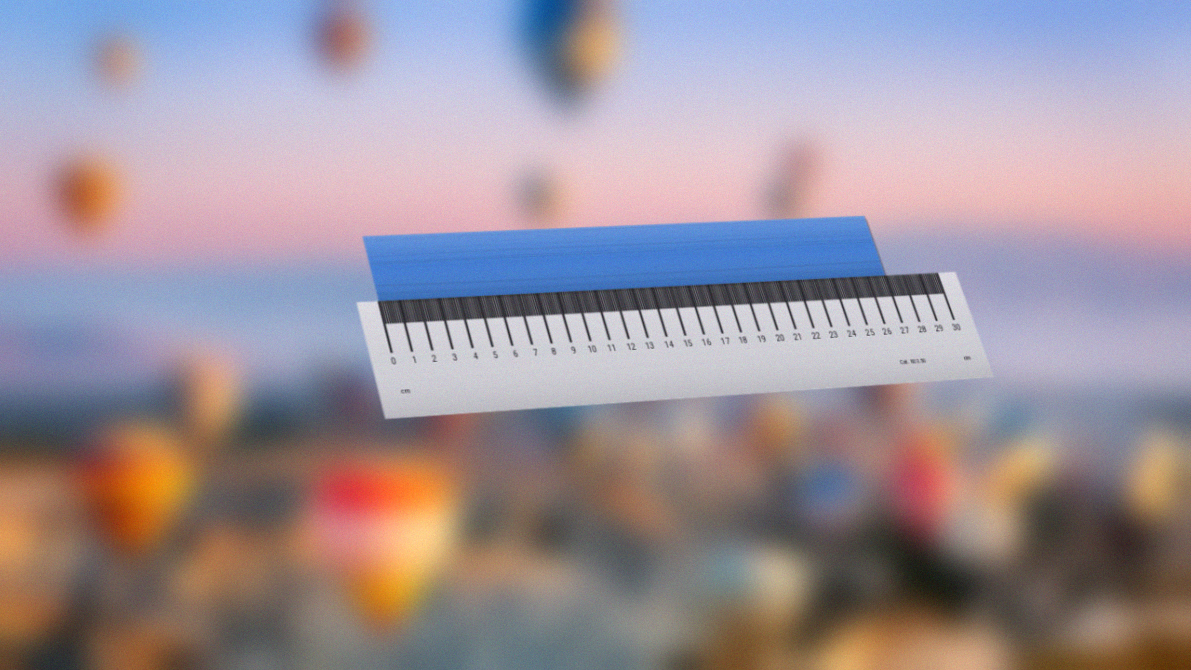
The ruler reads 27 cm
